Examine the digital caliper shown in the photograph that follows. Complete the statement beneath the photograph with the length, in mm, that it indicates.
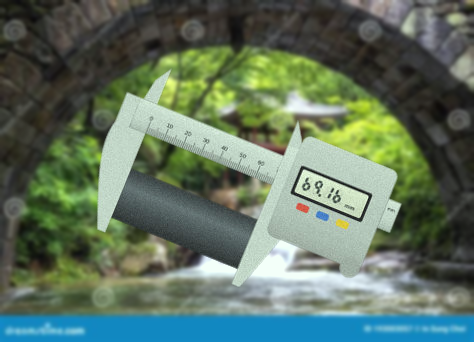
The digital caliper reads 69.16 mm
